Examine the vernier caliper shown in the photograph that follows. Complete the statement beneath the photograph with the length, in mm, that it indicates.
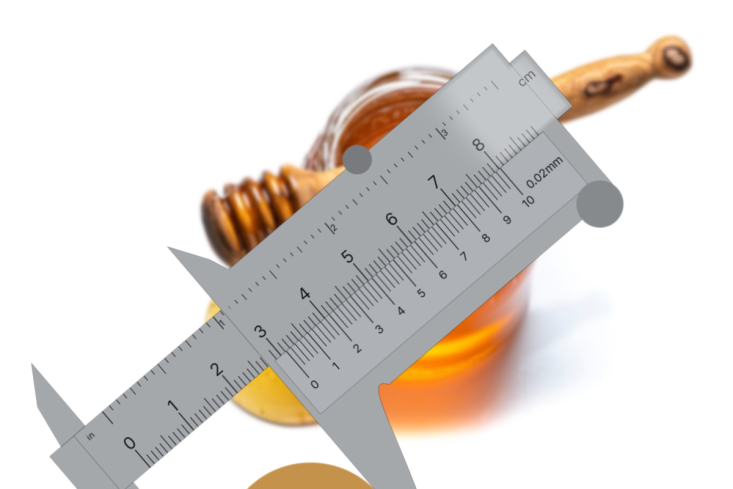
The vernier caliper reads 31.2 mm
